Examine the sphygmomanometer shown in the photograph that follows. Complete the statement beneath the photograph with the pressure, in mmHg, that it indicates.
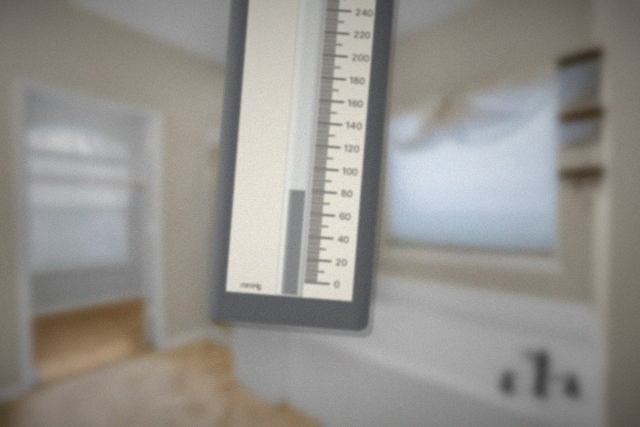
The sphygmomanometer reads 80 mmHg
